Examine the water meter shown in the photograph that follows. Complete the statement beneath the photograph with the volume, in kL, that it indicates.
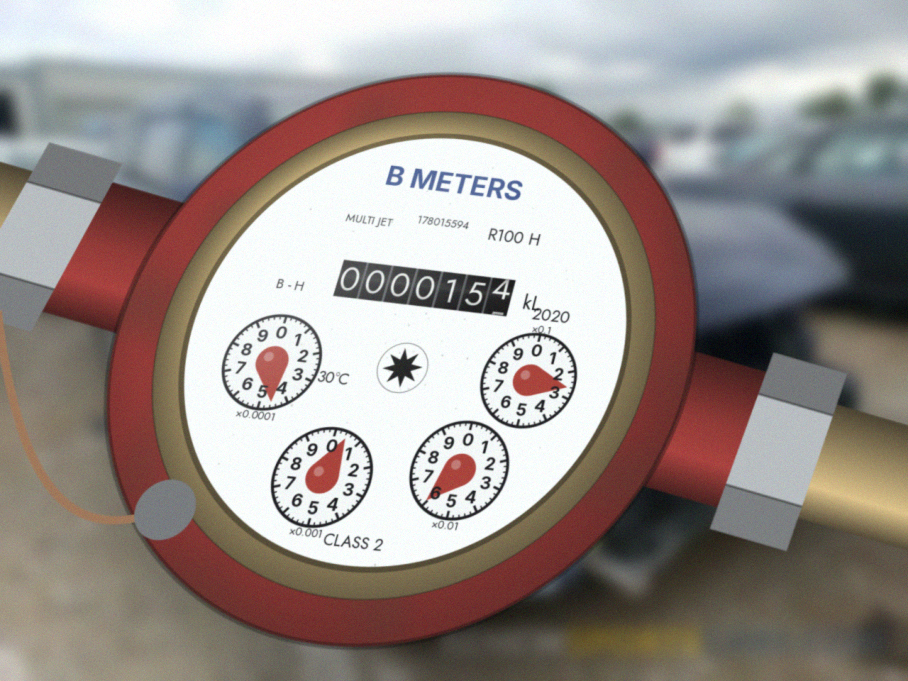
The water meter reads 154.2604 kL
